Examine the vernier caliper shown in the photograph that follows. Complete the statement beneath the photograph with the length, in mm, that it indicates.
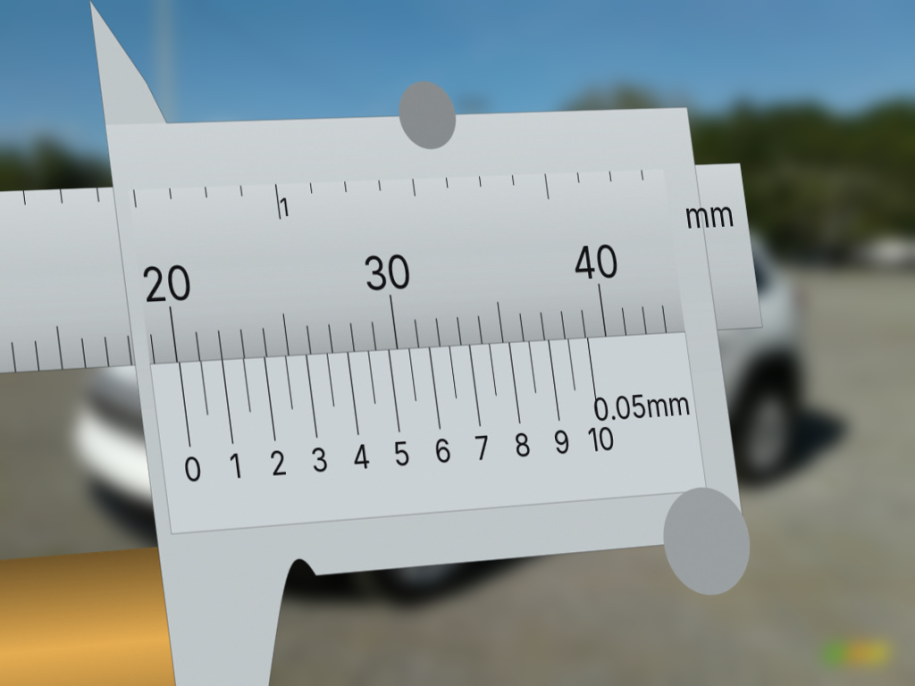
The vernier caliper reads 20.1 mm
